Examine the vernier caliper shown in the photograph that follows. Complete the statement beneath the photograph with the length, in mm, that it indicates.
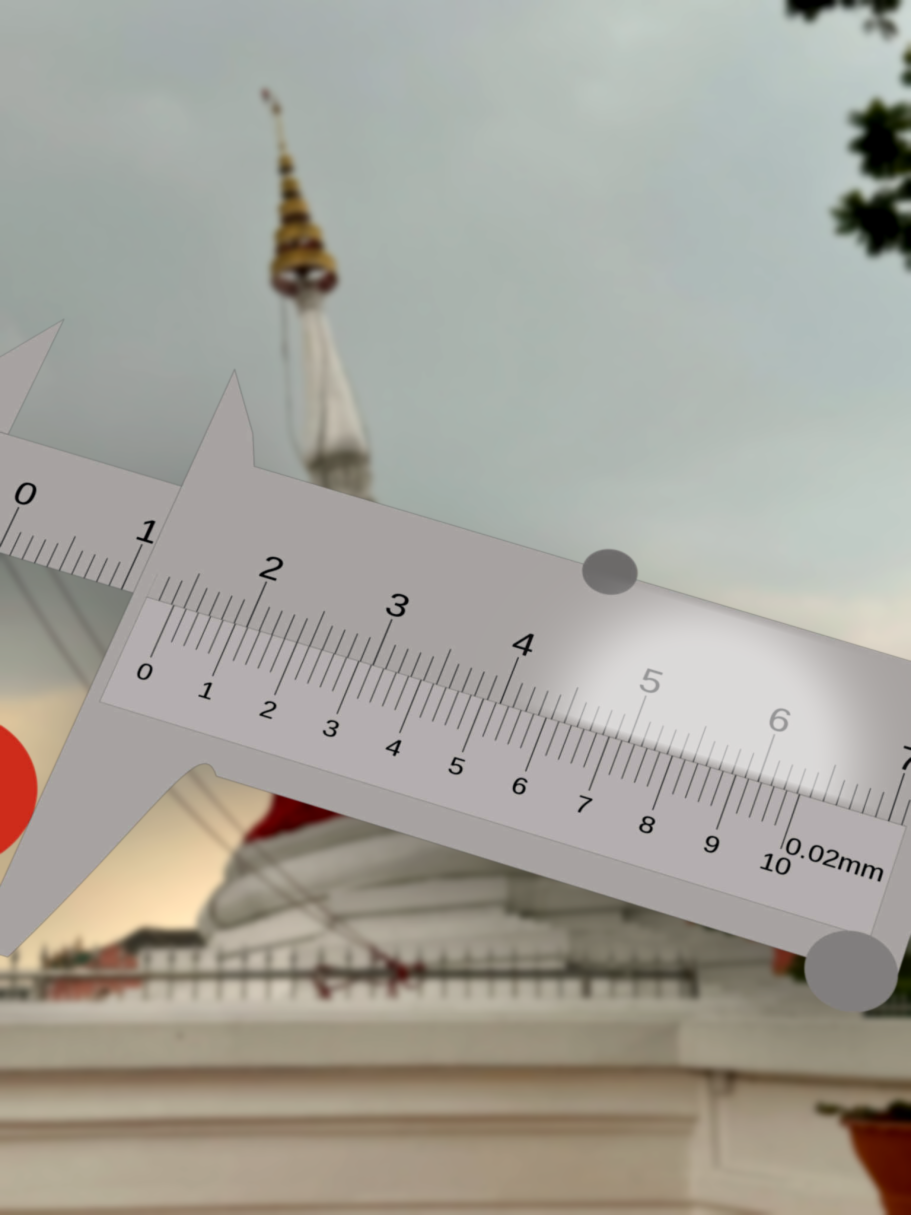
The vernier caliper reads 14.2 mm
